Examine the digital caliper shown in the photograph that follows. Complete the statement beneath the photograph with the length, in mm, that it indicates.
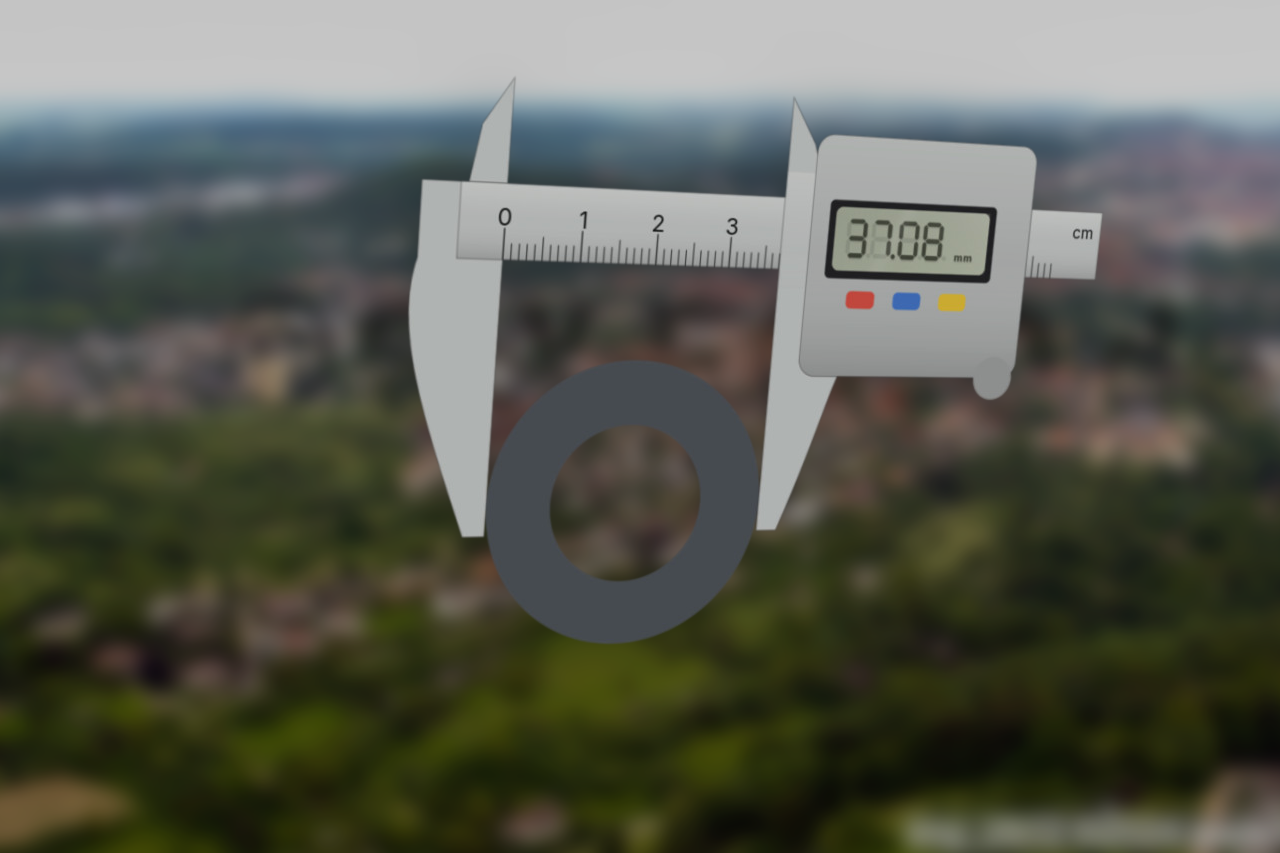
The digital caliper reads 37.08 mm
